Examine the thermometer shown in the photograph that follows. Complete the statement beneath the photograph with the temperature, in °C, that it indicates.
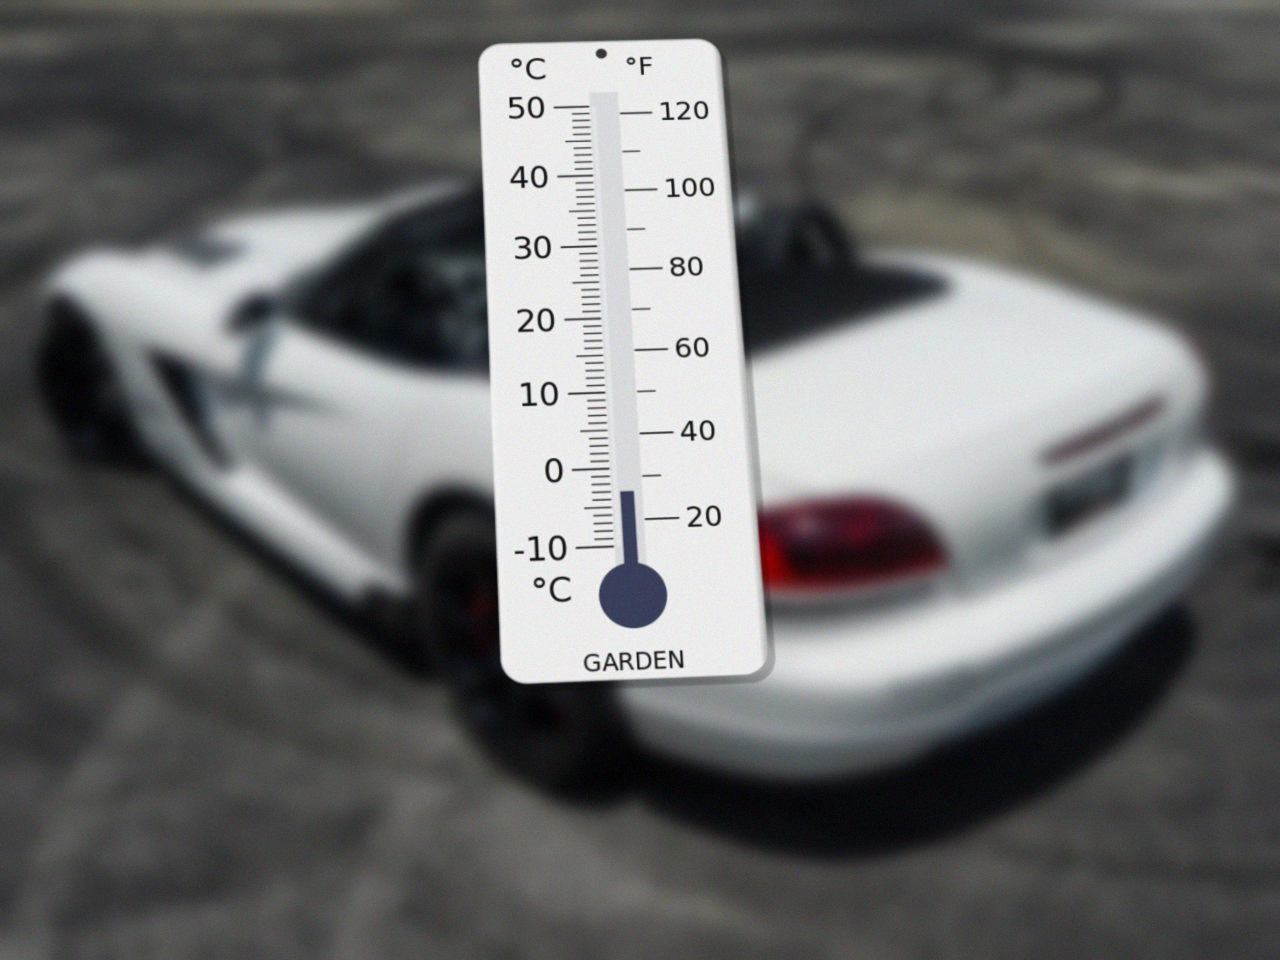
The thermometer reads -3 °C
